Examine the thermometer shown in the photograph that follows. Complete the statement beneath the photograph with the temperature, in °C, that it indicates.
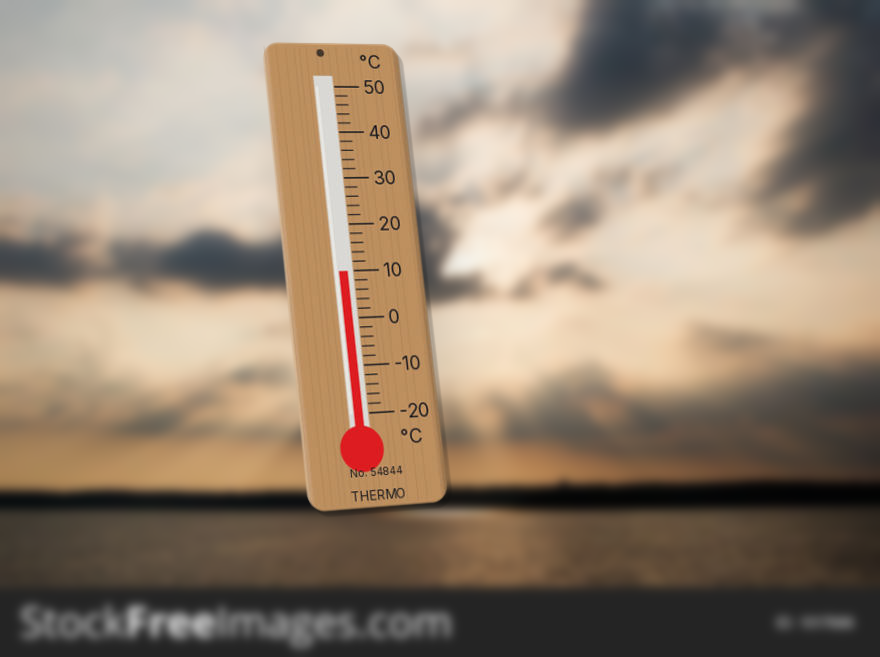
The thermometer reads 10 °C
